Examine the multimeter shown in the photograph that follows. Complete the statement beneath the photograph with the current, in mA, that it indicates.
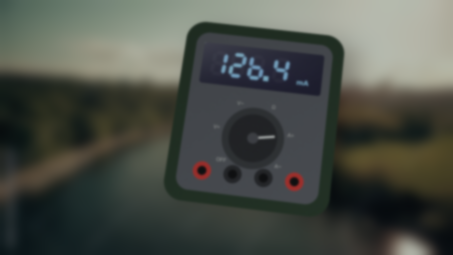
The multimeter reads 126.4 mA
